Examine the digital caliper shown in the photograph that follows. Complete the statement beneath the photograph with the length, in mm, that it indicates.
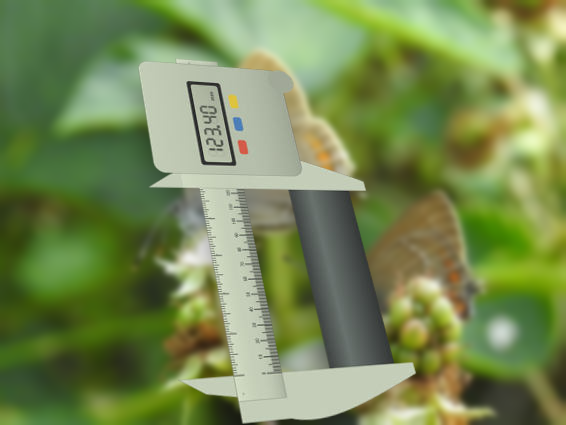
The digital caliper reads 123.40 mm
